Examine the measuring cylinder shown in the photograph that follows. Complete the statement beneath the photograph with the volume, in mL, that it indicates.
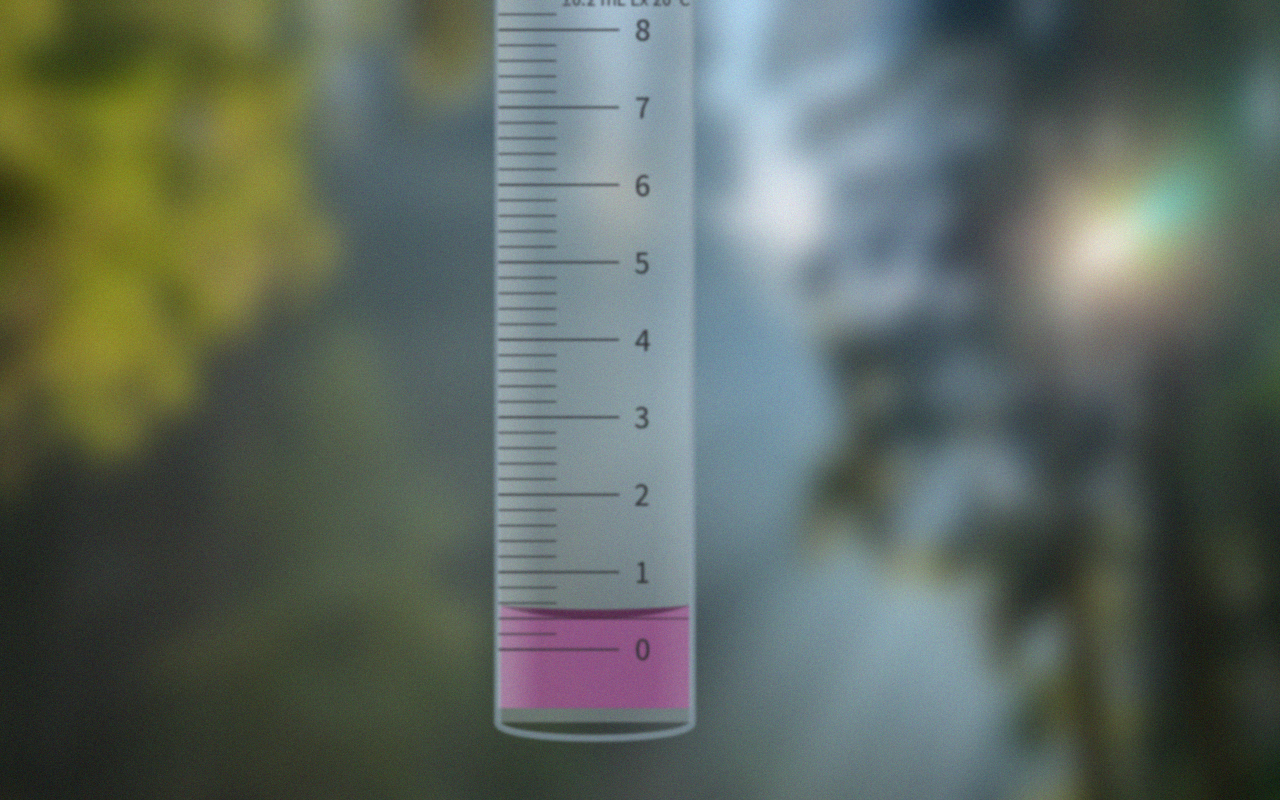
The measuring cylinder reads 0.4 mL
